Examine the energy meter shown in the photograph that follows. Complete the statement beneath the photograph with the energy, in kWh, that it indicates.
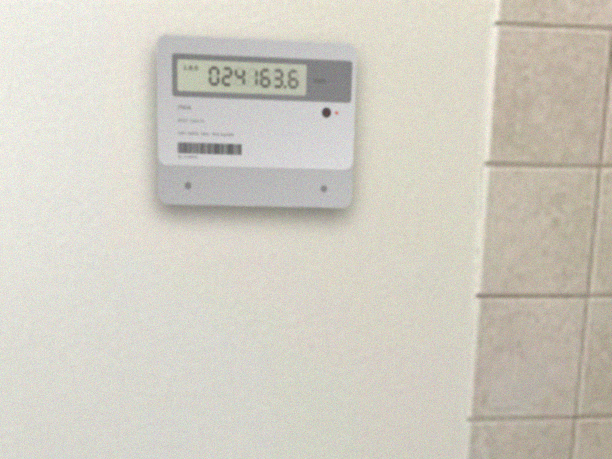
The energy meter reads 24163.6 kWh
